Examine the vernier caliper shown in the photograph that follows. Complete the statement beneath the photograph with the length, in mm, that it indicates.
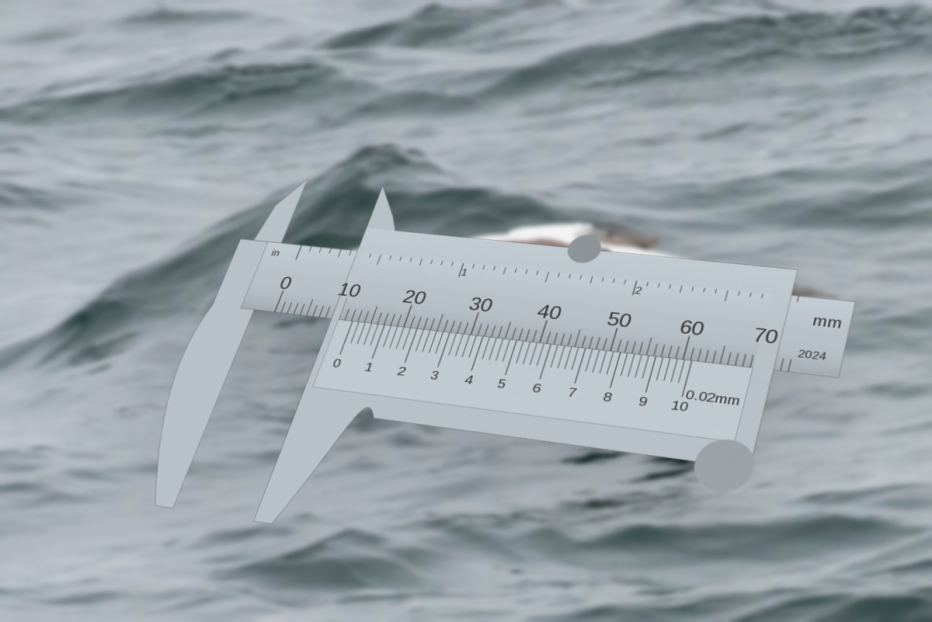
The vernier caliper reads 12.2 mm
